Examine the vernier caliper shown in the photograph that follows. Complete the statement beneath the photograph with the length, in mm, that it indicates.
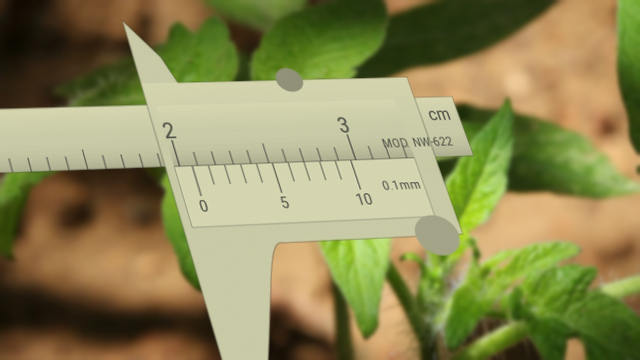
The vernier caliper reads 20.7 mm
